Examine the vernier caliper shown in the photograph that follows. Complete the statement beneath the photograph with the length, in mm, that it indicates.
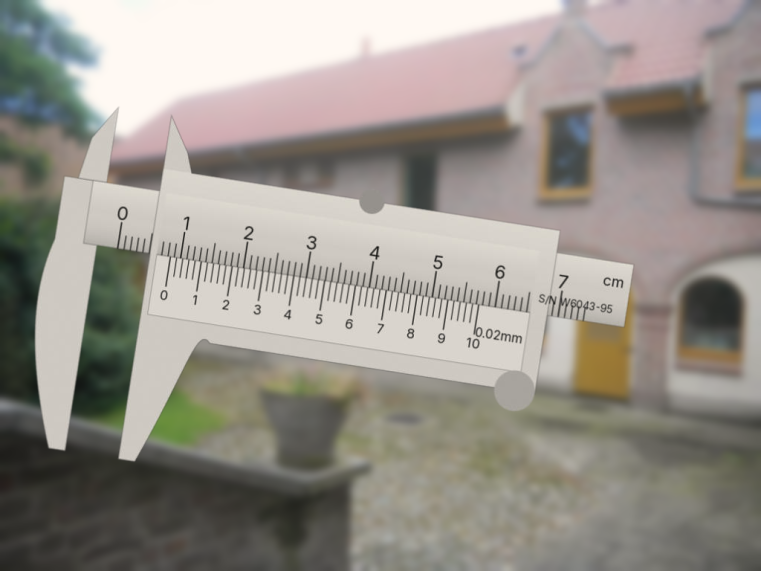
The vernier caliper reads 8.4 mm
